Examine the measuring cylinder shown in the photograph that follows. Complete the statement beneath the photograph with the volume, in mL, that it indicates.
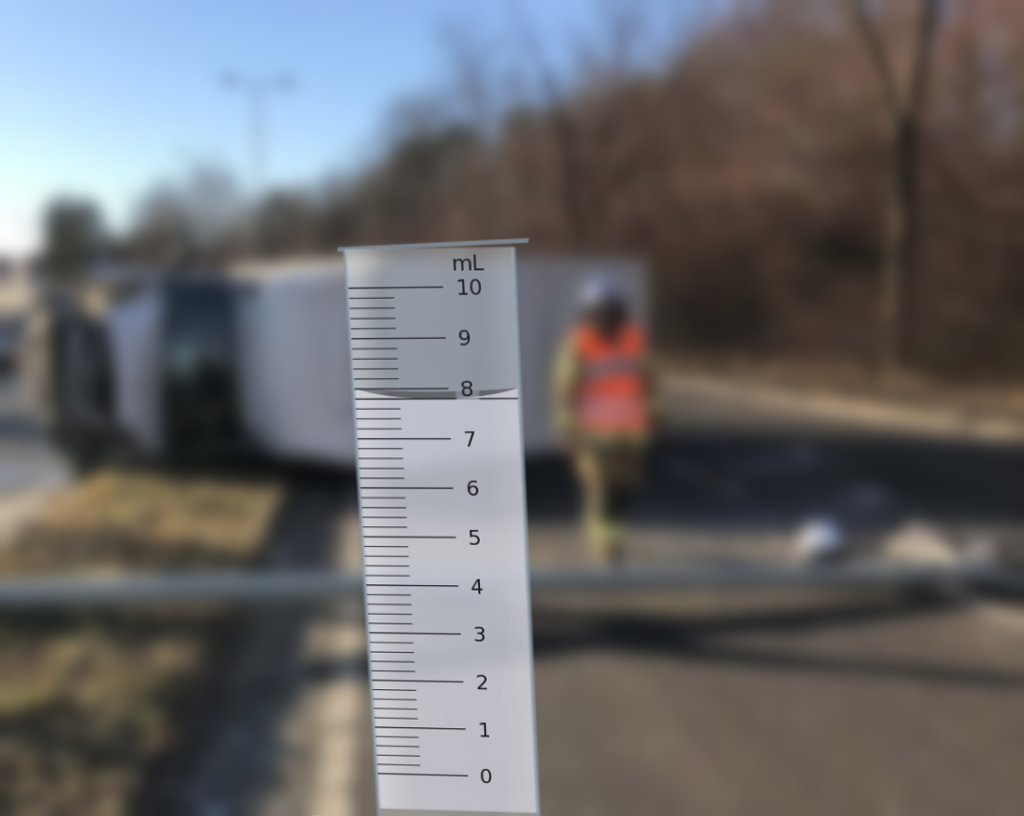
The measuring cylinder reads 7.8 mL
